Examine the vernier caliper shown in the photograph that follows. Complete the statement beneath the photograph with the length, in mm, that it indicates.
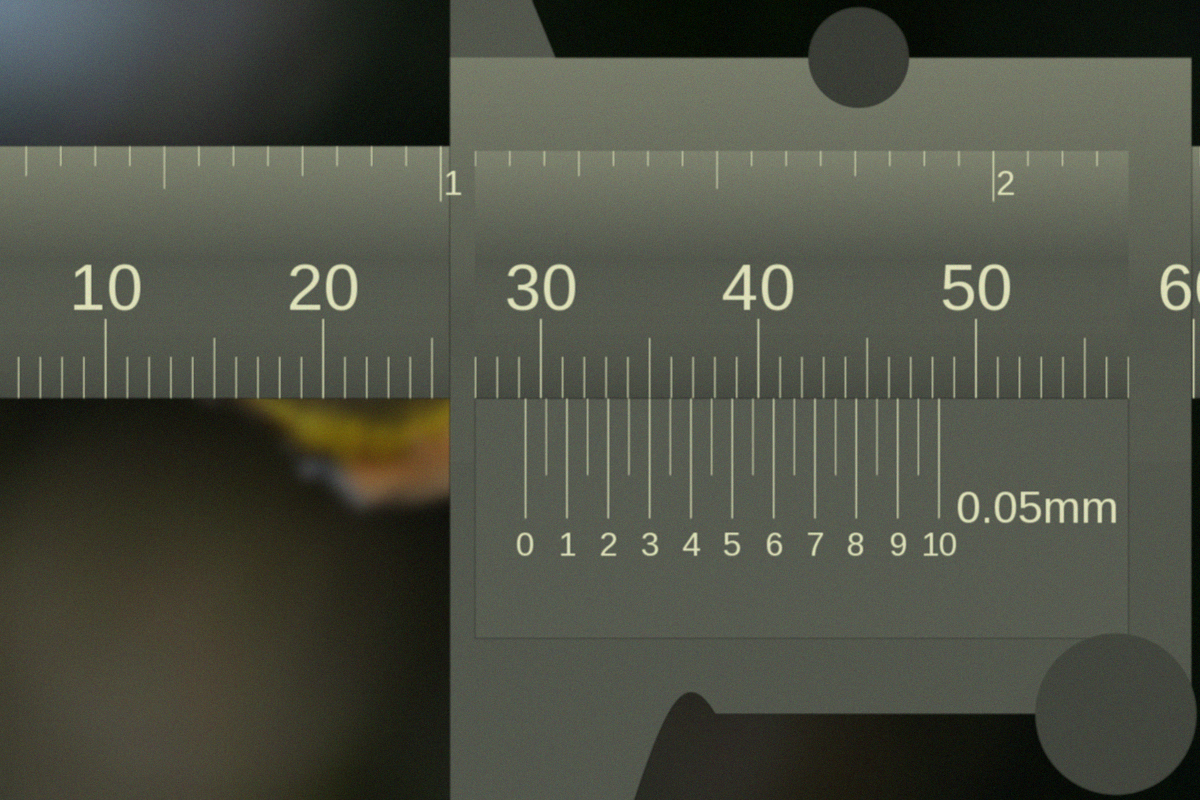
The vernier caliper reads 29.3 mm
